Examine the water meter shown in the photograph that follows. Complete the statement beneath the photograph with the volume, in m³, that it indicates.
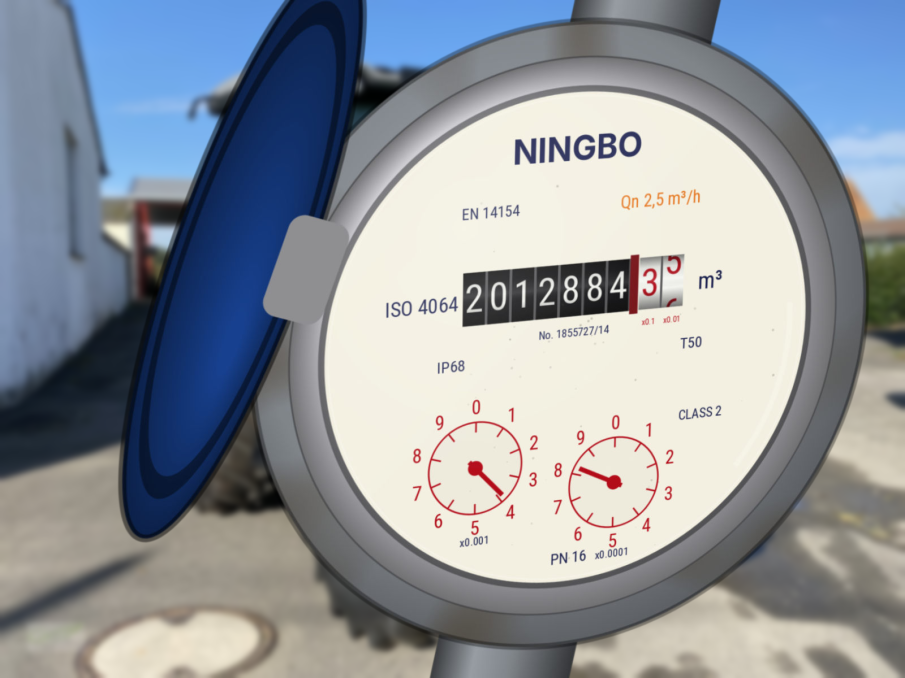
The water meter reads 2012884.3538 m³
